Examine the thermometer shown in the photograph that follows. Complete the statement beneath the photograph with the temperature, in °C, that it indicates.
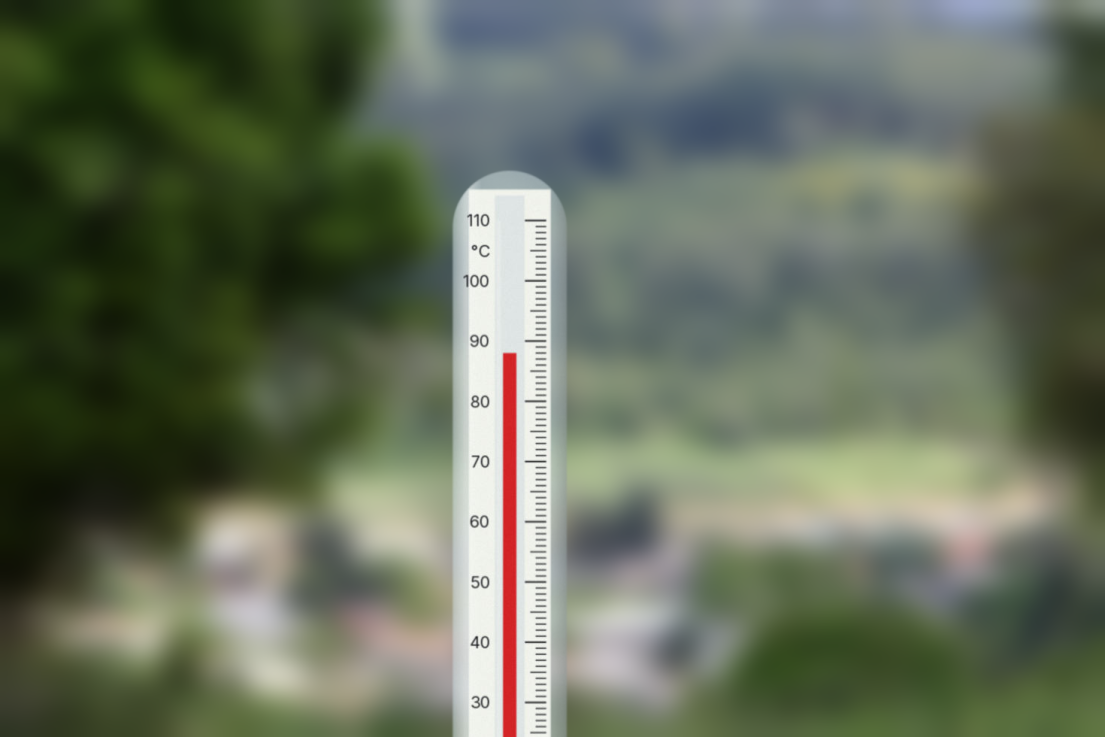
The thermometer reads 88 °C
